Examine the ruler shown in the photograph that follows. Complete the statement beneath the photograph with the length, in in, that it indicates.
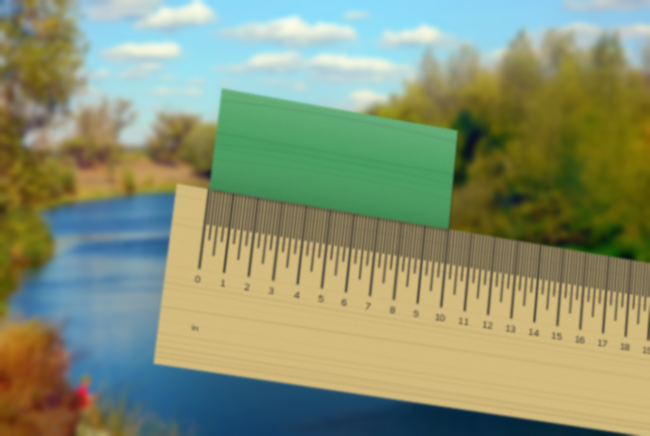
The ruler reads 10 in
